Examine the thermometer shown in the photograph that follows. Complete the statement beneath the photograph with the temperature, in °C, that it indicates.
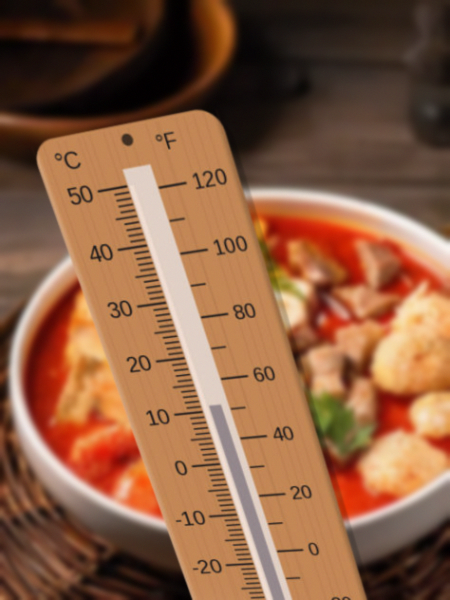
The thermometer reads 11 °C
